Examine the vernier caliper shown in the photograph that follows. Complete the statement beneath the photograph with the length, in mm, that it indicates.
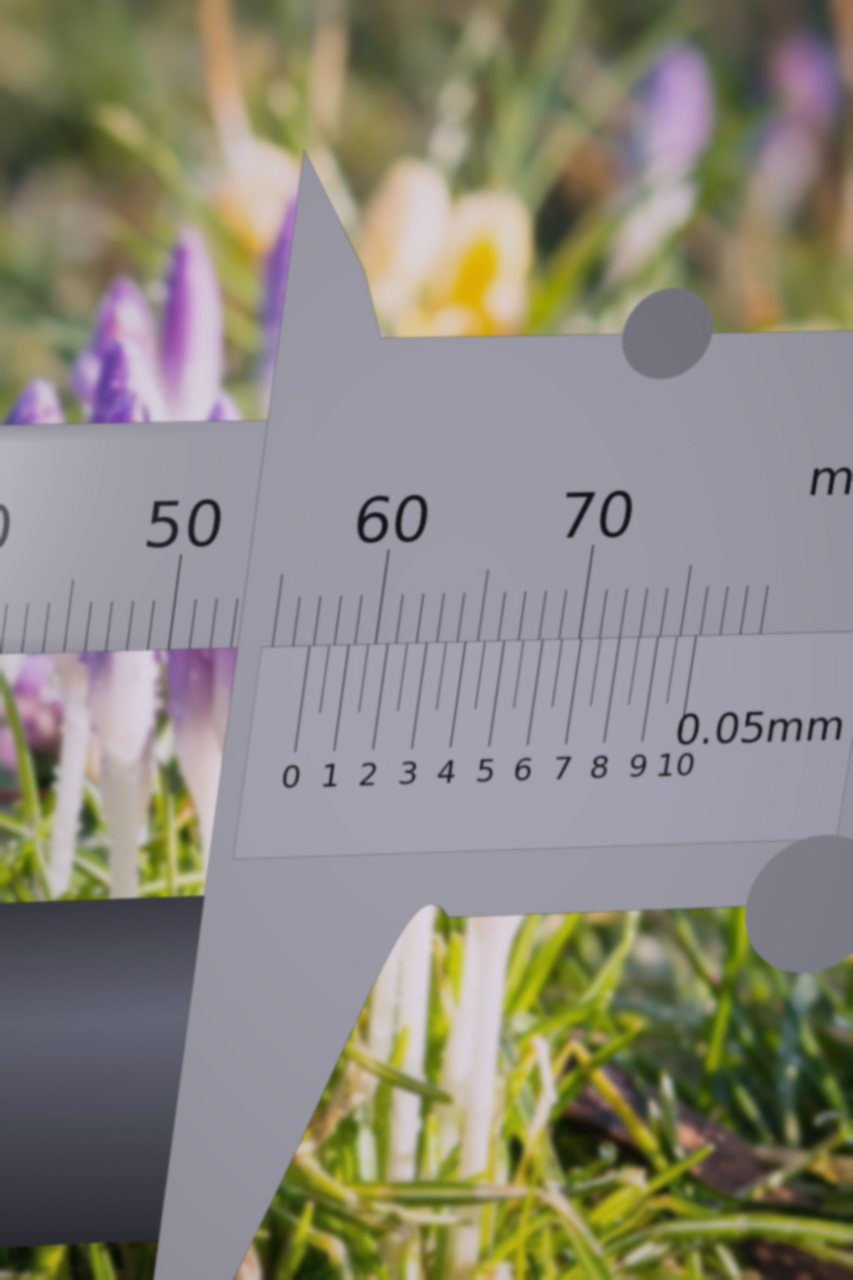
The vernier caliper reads 56.8 mm
